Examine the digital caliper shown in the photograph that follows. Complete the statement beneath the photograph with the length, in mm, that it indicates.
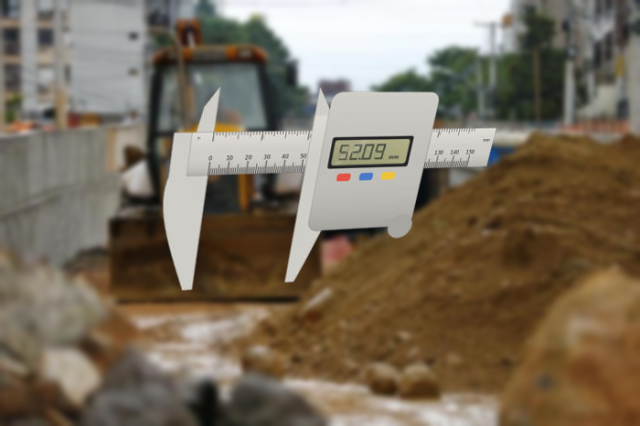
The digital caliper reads 52.09 mm
